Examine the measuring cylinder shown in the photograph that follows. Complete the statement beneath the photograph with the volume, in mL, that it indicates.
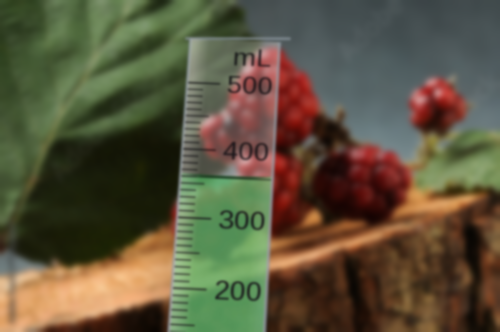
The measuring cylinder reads 360 mL
